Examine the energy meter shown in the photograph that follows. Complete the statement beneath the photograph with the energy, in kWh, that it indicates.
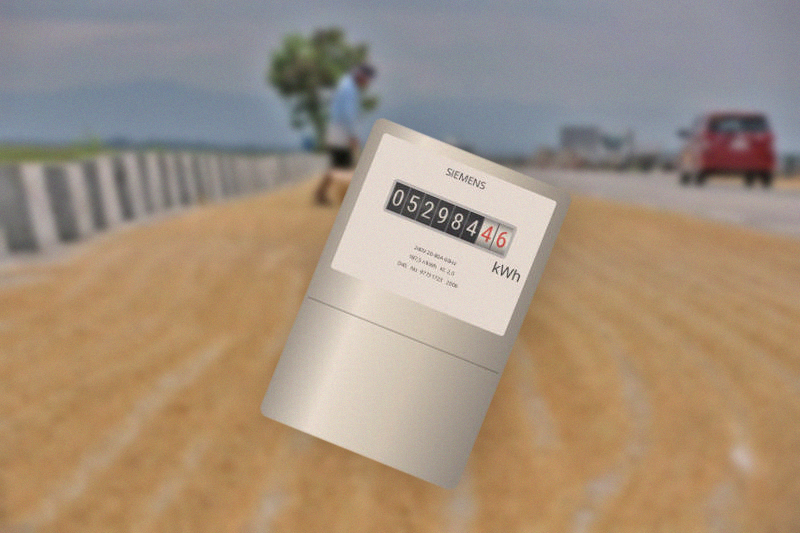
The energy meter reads 52984.46 kWh
